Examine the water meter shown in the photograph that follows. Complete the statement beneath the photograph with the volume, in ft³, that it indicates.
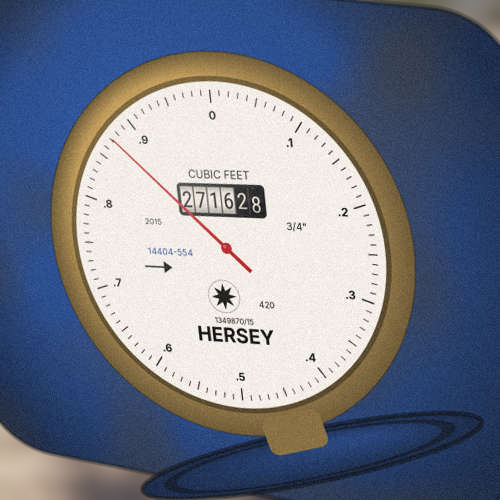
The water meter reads 271627.87 ft³
